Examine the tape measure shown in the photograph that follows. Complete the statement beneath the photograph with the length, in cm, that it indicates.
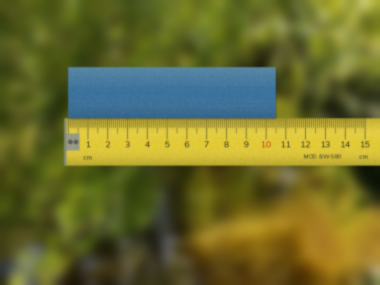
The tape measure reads 10.5 cm
